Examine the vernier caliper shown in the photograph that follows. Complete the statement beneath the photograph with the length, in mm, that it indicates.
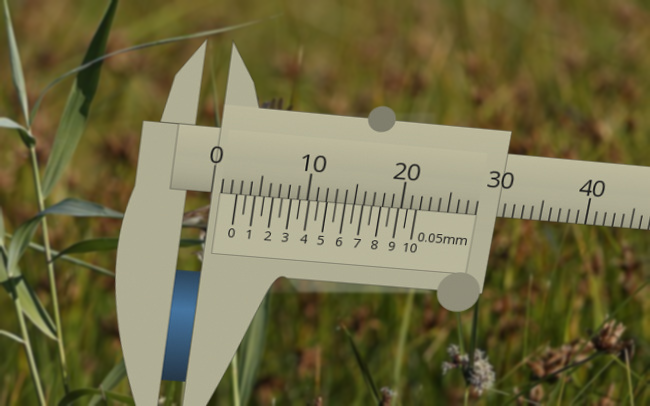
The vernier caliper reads 2.6 mm
